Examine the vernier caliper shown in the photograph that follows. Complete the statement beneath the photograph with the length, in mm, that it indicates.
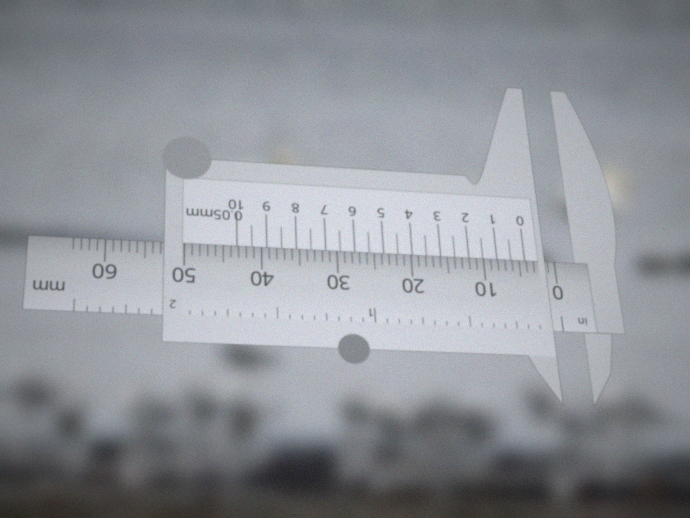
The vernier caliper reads 4.2 mm
